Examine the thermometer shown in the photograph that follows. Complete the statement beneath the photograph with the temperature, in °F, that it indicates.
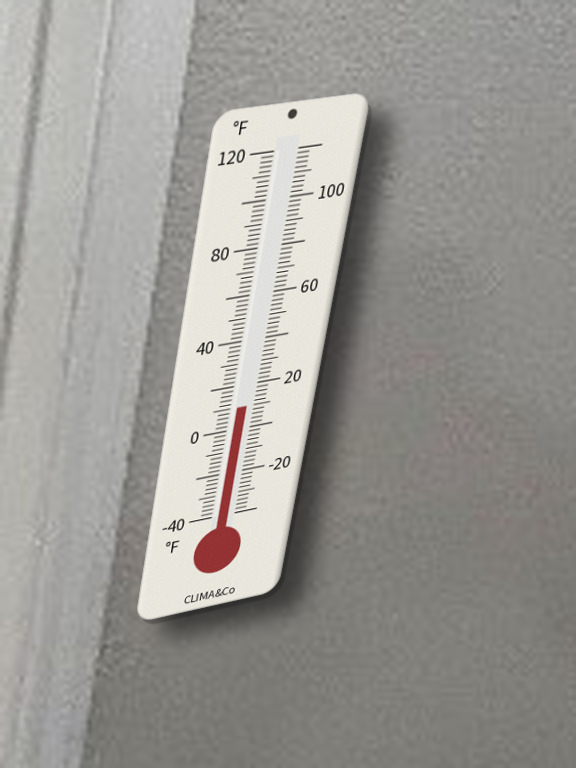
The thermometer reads 10 °F
